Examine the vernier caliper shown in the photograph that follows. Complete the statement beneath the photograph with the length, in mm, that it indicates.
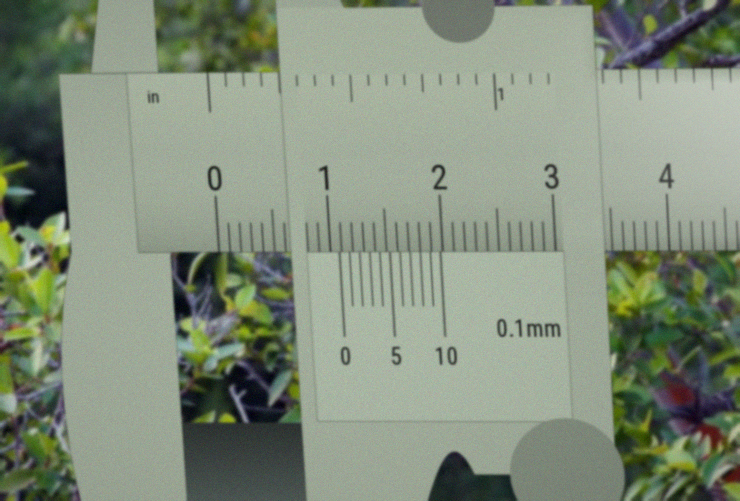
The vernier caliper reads 10.8 mm
